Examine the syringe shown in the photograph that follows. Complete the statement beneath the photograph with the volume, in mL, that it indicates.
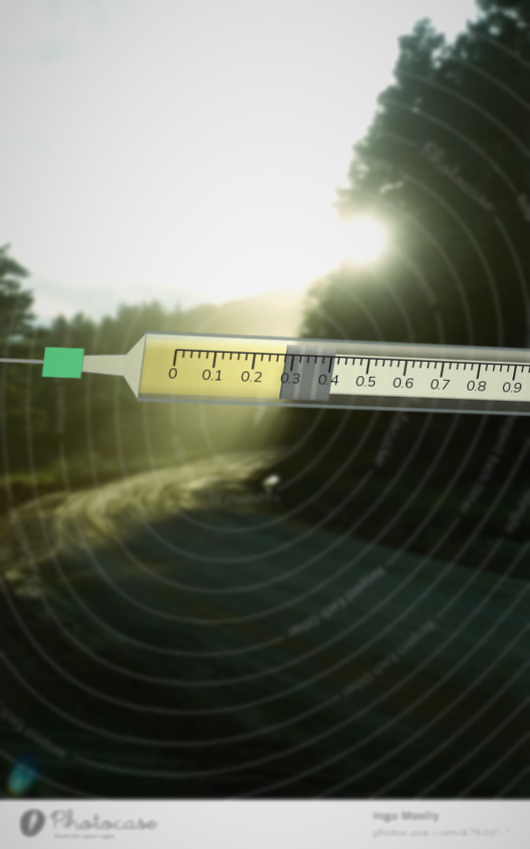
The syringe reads 0.28 mL
